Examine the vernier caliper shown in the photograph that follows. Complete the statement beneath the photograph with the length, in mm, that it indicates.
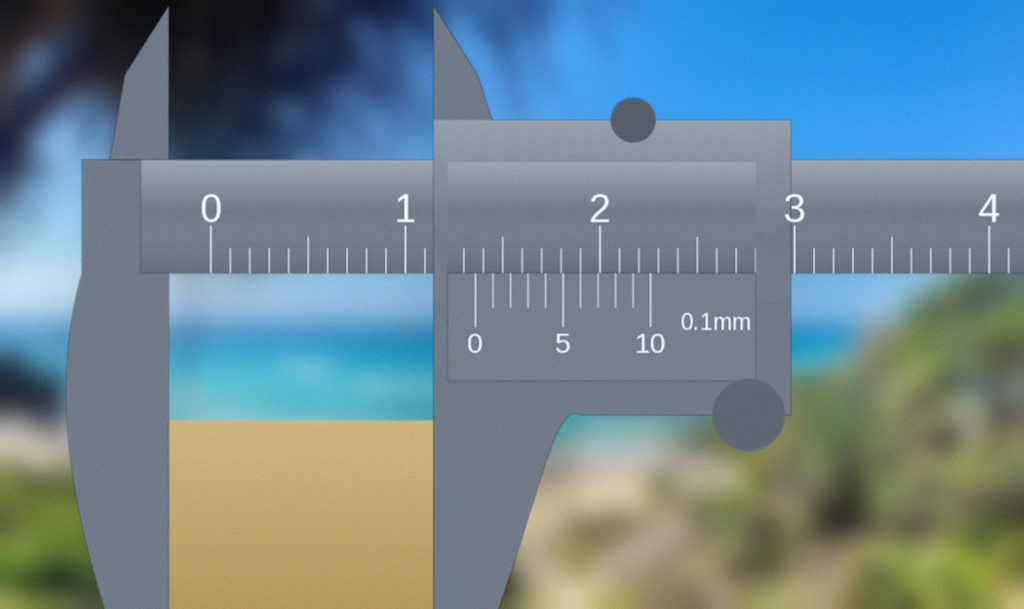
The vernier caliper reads 13.6 mm
